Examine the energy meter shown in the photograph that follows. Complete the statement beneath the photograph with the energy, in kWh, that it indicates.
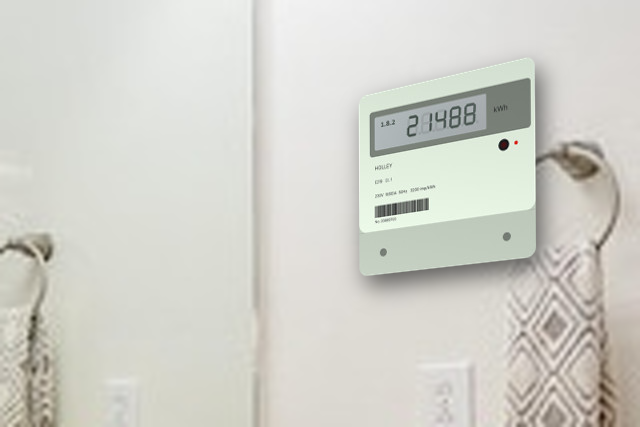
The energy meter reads 21488 kWh
